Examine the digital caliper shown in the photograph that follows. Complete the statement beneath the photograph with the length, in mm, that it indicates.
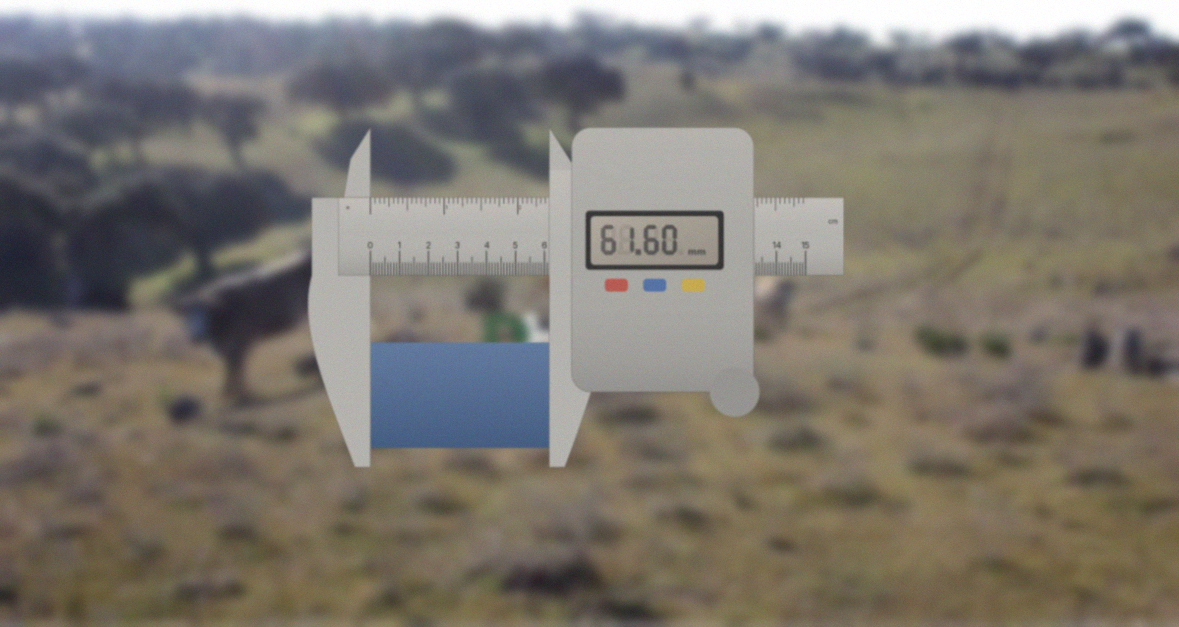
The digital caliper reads 61.60 mm
